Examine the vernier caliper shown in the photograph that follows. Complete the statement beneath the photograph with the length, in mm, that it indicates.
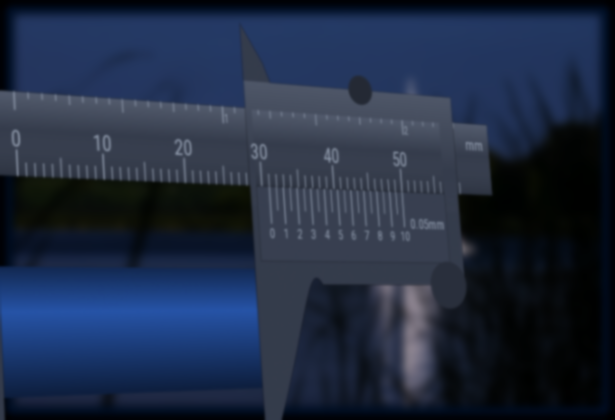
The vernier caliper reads 31.0 mm
